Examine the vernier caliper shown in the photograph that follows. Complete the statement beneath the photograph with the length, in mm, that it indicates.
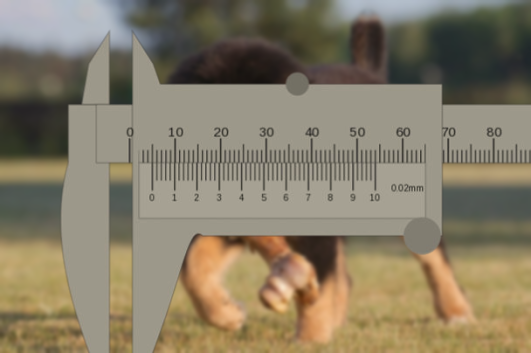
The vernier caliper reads 5.0 mm
